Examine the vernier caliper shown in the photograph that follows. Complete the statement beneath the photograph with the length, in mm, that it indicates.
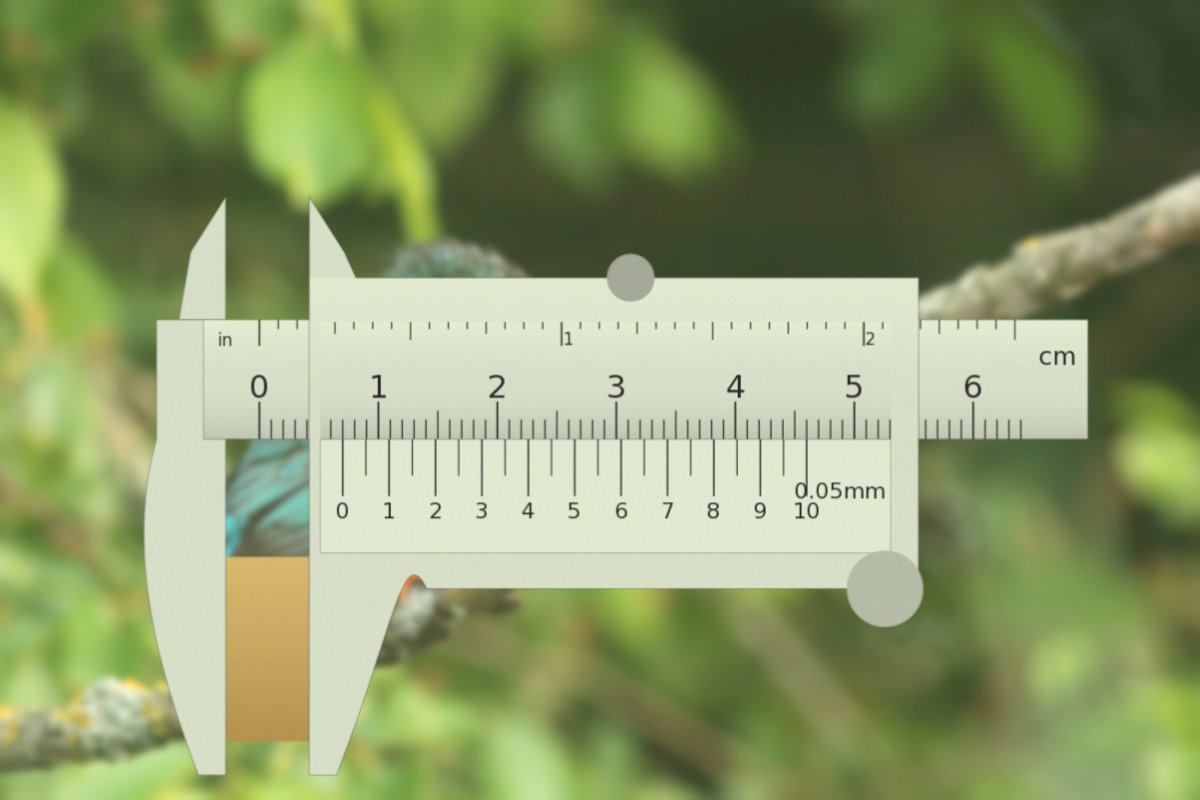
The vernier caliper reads 7.0 mm
